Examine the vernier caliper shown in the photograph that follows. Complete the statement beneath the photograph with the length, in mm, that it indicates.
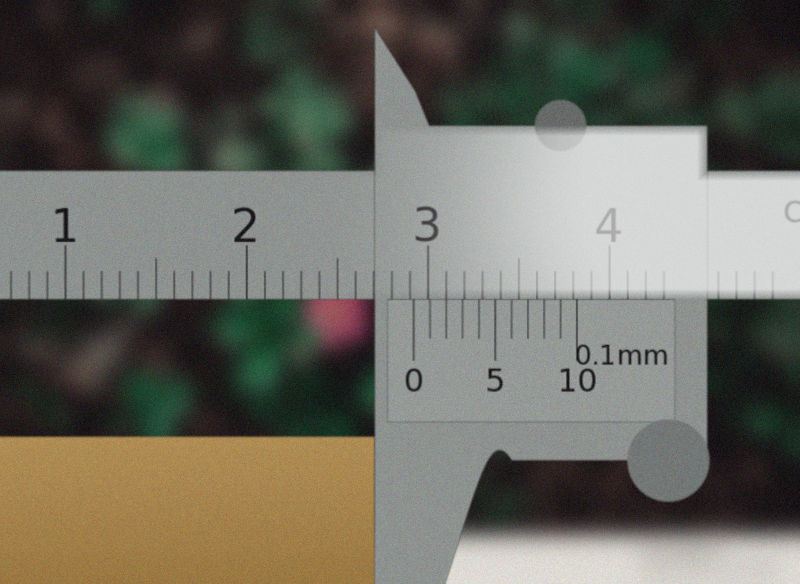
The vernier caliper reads 29.2 mm
